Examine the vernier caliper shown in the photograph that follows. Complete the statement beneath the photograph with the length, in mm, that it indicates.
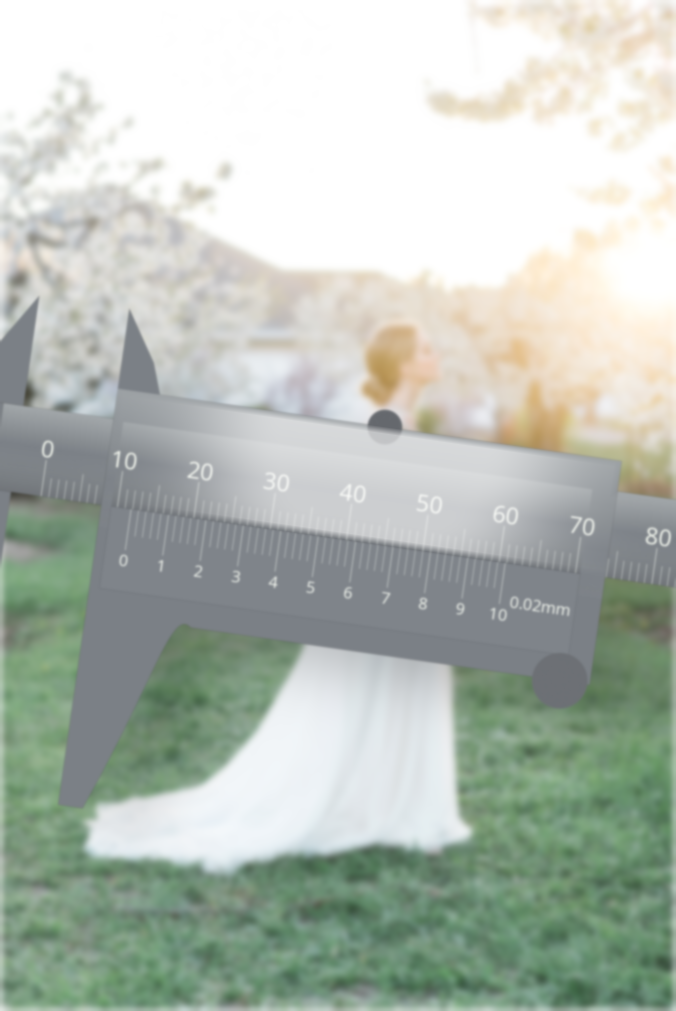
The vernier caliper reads 11.8 mm
